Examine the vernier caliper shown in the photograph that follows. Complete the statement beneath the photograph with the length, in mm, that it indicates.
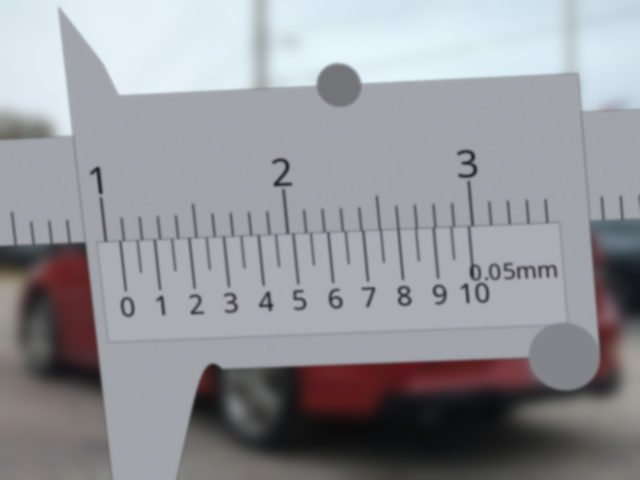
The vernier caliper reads 10.8 mm
